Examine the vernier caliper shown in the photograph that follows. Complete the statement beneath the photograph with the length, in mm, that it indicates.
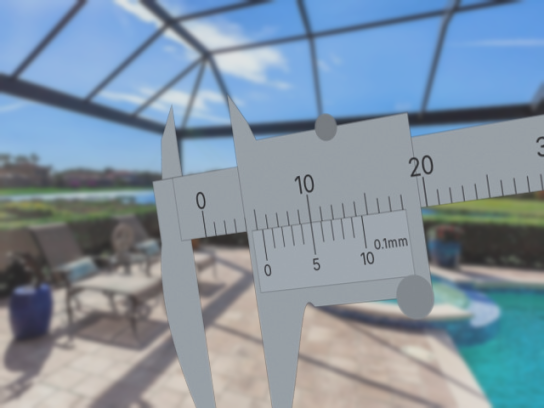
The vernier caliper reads 5.5 mm
